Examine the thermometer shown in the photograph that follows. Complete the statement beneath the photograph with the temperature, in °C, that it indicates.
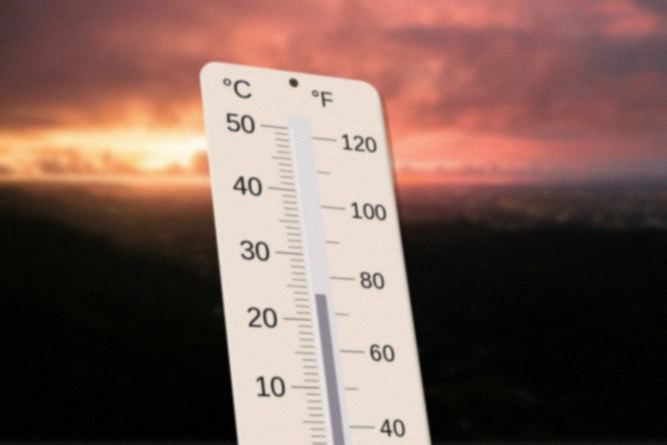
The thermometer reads 24 °C
